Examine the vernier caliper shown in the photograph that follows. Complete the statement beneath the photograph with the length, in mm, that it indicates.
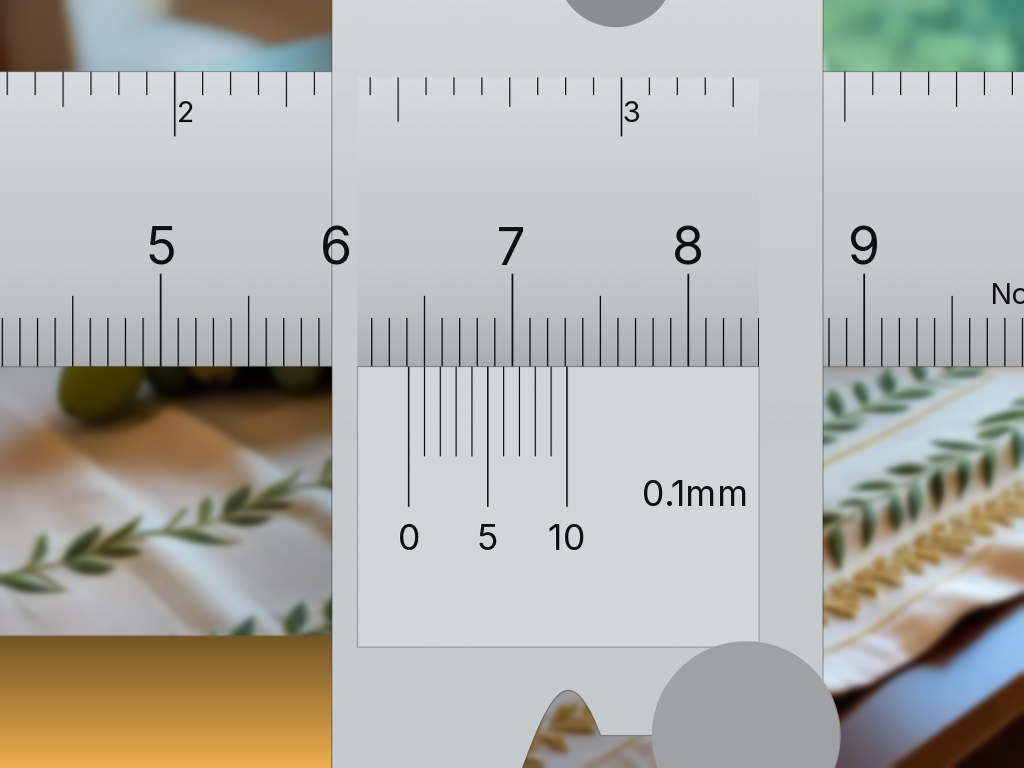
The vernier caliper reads 64.1 mm
